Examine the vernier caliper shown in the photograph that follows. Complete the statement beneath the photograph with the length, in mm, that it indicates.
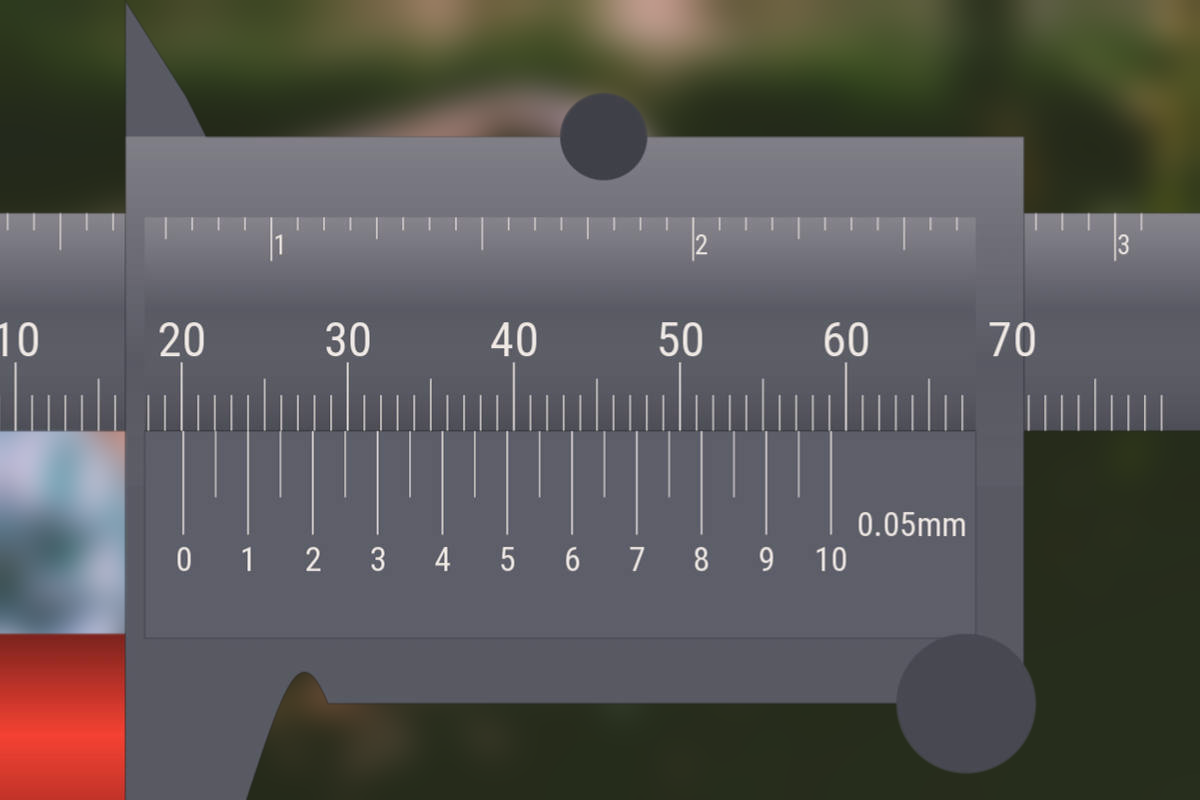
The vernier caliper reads 20.1 mm
